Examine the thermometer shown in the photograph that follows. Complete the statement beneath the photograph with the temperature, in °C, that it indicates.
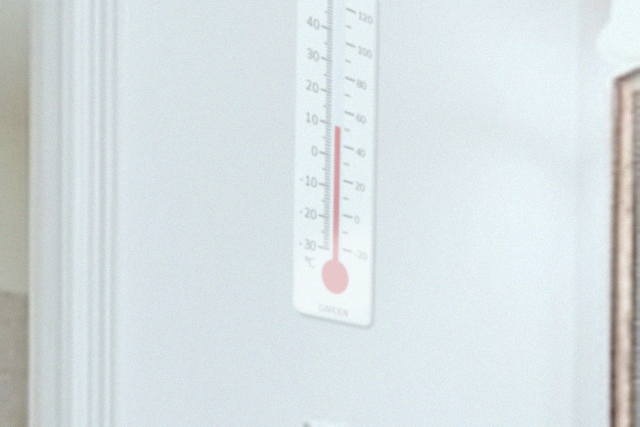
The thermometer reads 10 °C
